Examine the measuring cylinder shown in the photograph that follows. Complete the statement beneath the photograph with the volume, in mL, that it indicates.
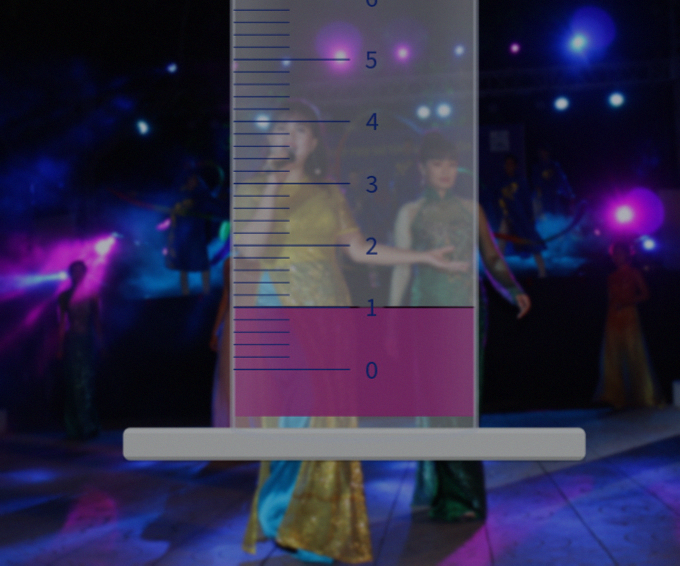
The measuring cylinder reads 1 mL
